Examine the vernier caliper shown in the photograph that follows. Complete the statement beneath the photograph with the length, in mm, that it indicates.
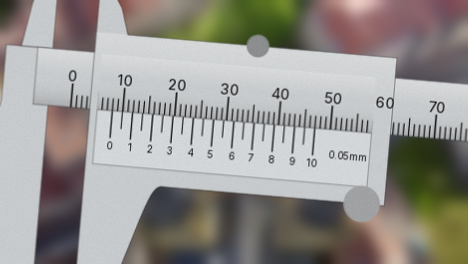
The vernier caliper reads 8.0 mm
